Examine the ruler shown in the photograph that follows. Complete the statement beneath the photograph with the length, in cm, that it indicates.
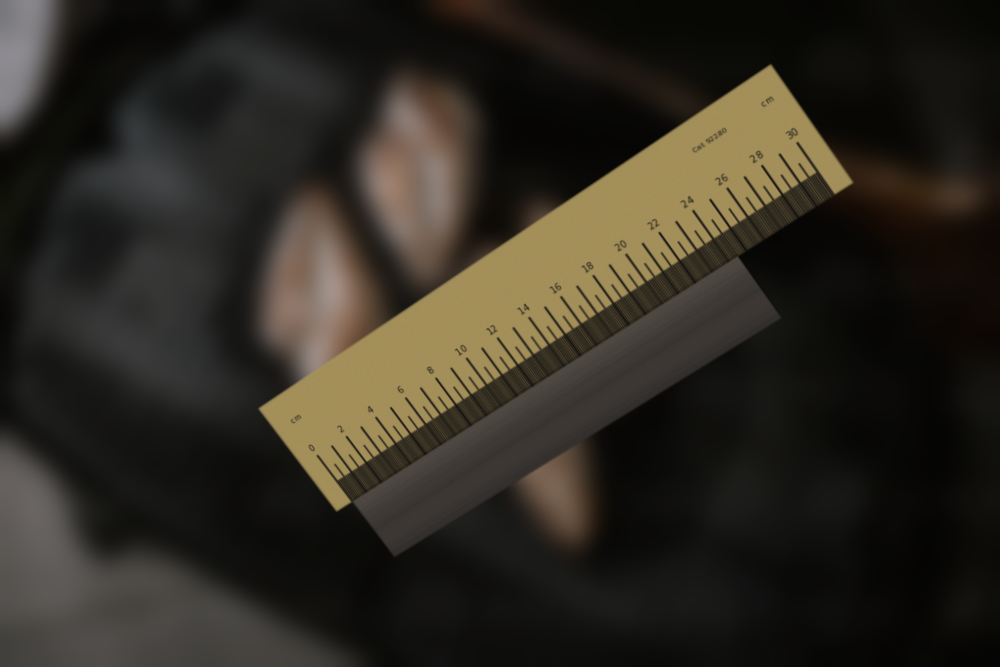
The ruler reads 24.5 cm
